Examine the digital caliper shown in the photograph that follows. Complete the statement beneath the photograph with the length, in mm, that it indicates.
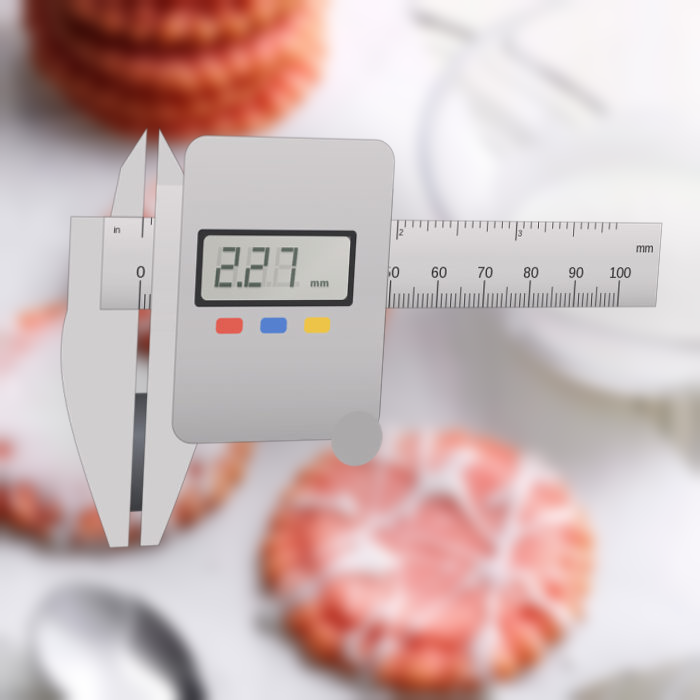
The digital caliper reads 2.27 mm
